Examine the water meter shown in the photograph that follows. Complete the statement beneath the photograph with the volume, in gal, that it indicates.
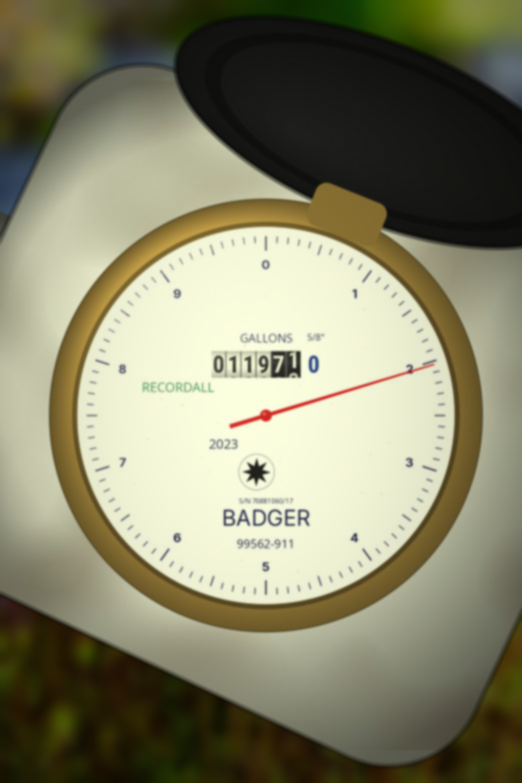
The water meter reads 119712.0 gal
